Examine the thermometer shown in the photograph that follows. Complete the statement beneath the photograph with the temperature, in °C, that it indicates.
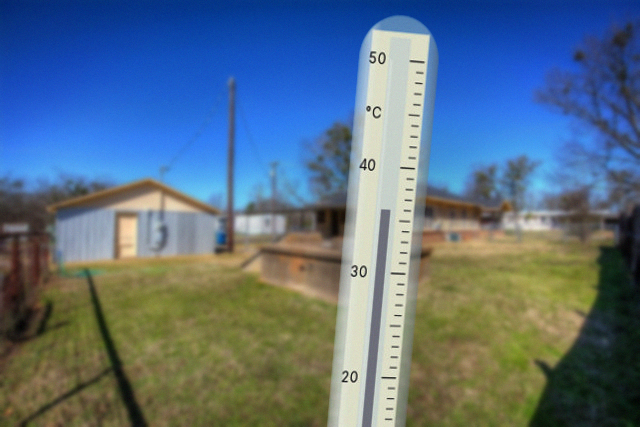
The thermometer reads 36 °C
